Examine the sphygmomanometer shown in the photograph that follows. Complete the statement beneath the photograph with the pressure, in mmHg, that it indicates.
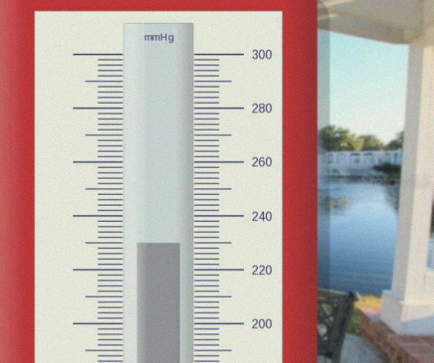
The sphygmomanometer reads 230 mmHg
